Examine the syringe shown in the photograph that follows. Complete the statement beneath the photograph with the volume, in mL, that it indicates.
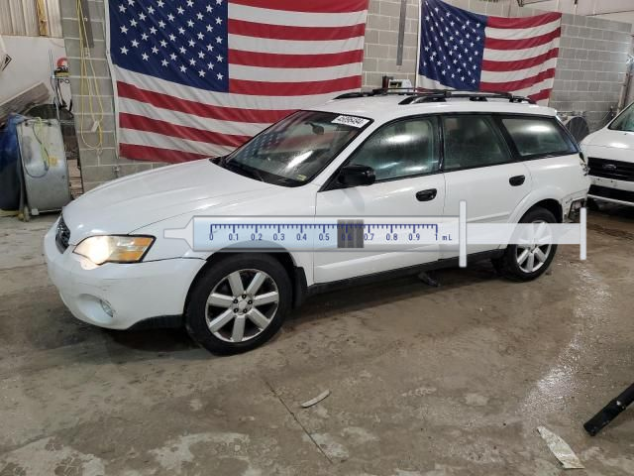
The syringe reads 0.56 mL
